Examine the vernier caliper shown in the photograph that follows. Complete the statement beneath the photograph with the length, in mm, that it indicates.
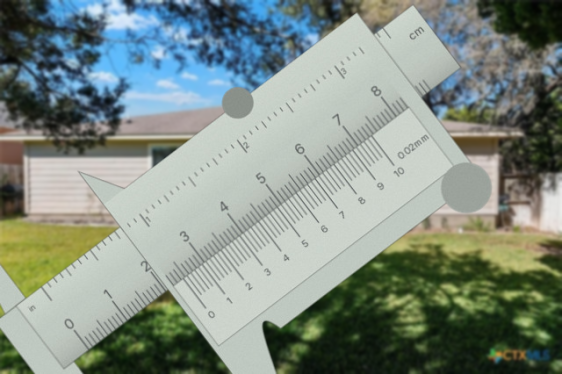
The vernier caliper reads 24.5 mm
